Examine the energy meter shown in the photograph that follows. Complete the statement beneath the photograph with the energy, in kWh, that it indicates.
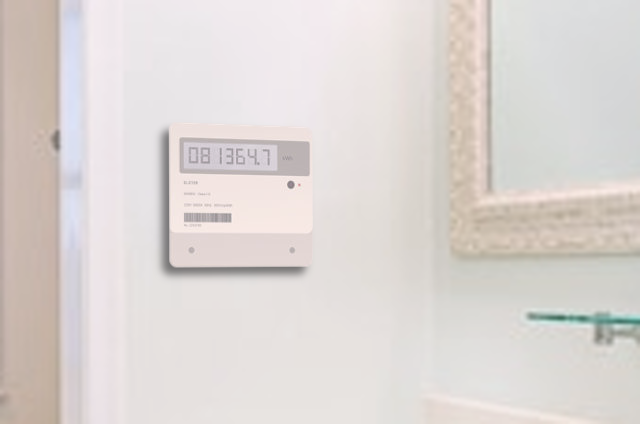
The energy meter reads 81364.7 kWh
